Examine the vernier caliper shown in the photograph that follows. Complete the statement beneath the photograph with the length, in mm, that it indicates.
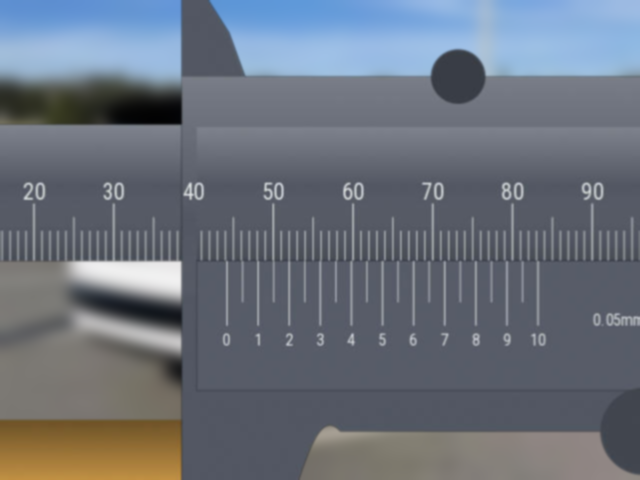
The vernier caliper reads 44.2 mm
